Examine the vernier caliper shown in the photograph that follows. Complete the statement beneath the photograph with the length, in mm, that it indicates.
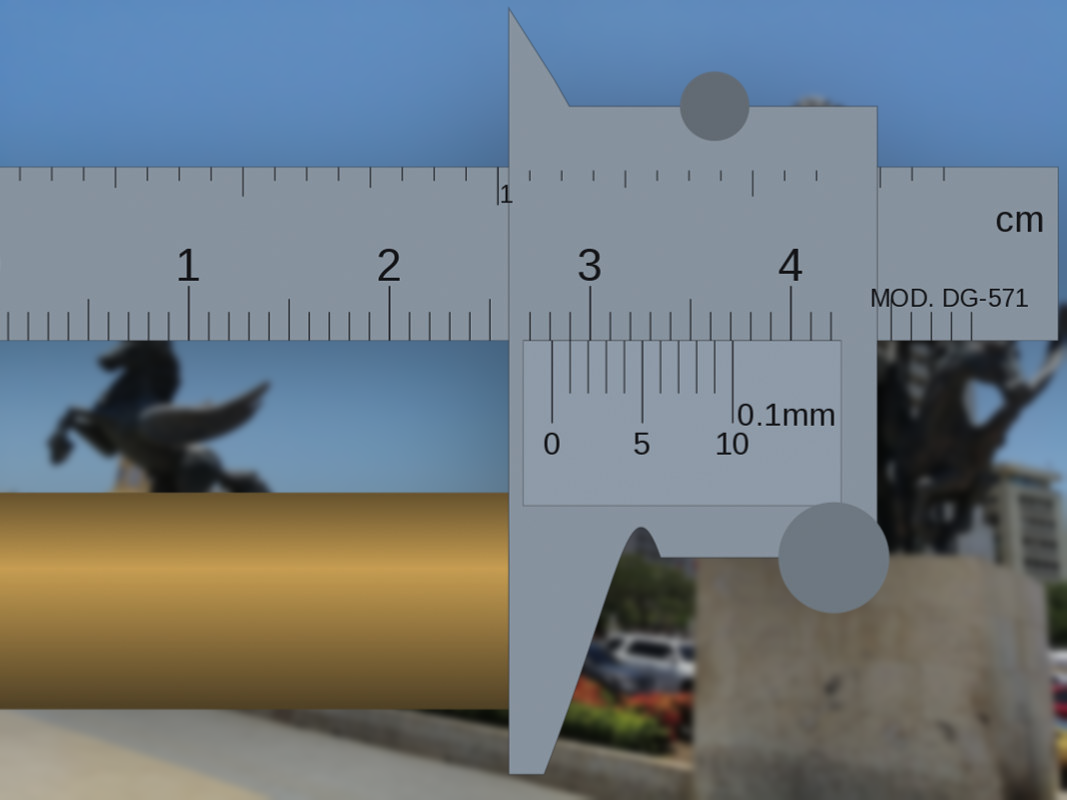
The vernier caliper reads 28.1 mm
